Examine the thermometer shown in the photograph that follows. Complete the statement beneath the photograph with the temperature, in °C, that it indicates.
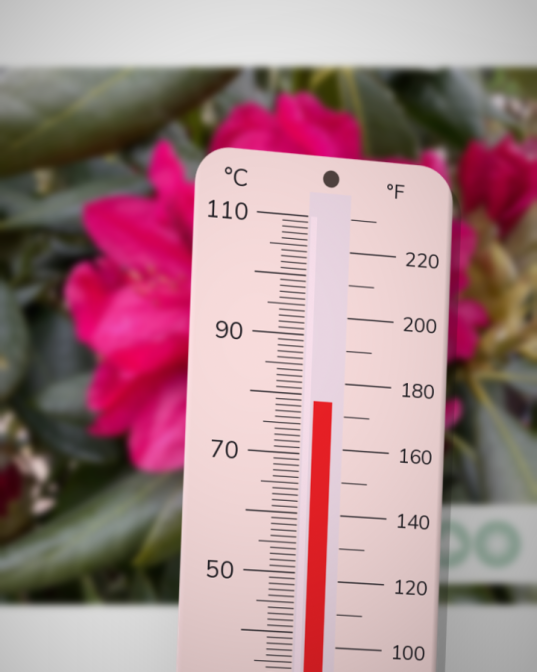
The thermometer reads 79 °C
